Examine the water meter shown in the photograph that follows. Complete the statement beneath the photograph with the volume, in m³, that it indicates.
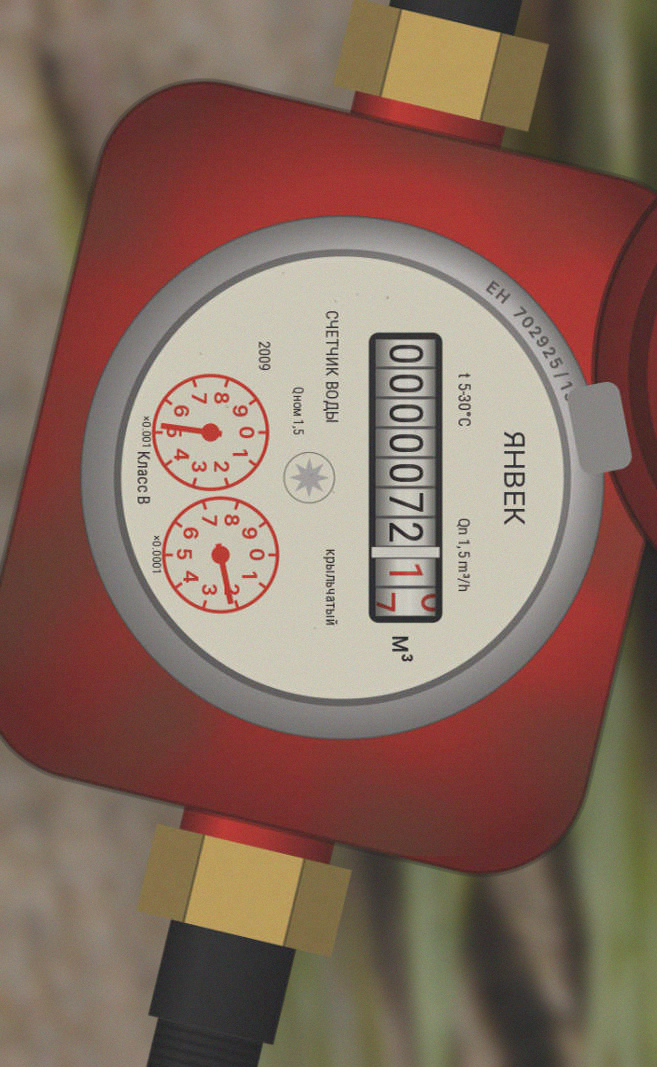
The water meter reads 72.1652 m³
